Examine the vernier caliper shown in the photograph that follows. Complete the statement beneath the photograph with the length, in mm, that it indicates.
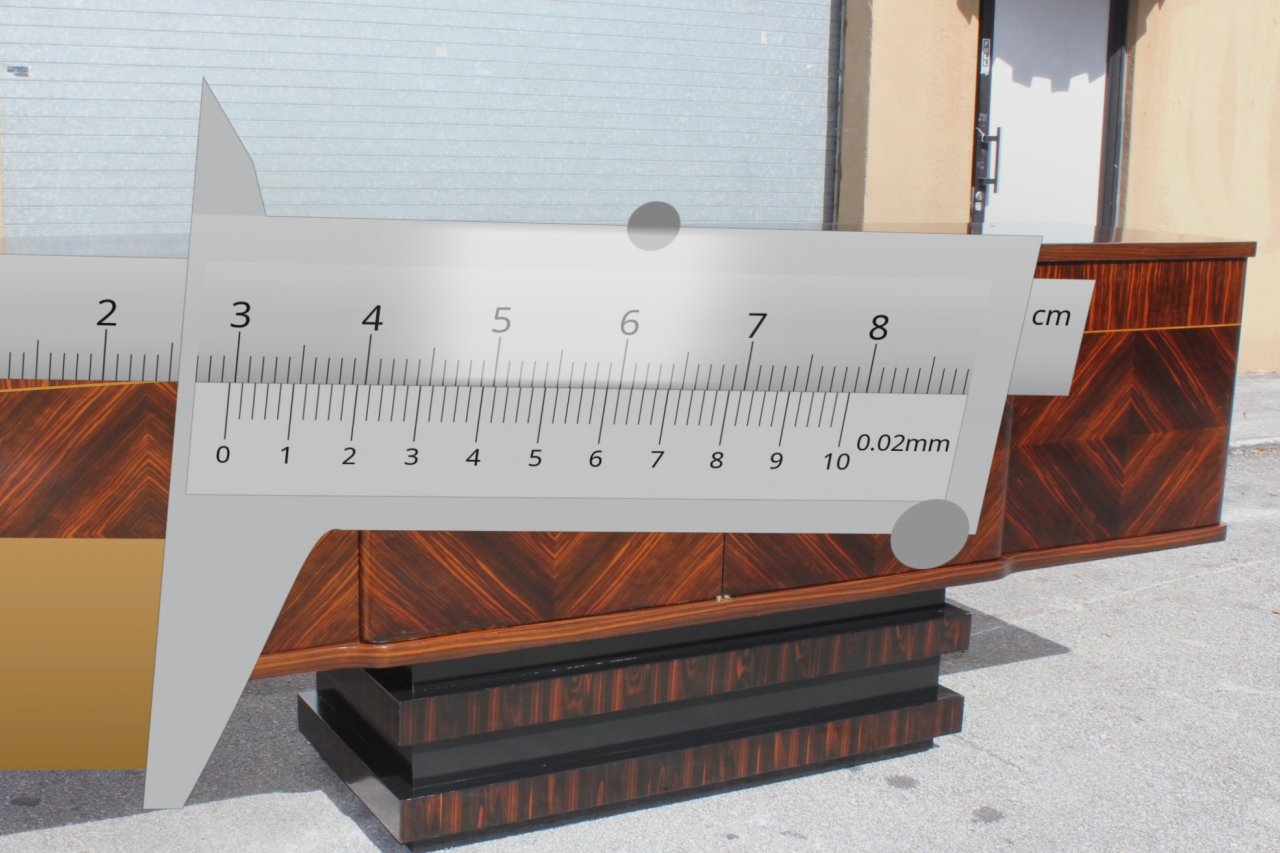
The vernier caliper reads 29.6 mm
